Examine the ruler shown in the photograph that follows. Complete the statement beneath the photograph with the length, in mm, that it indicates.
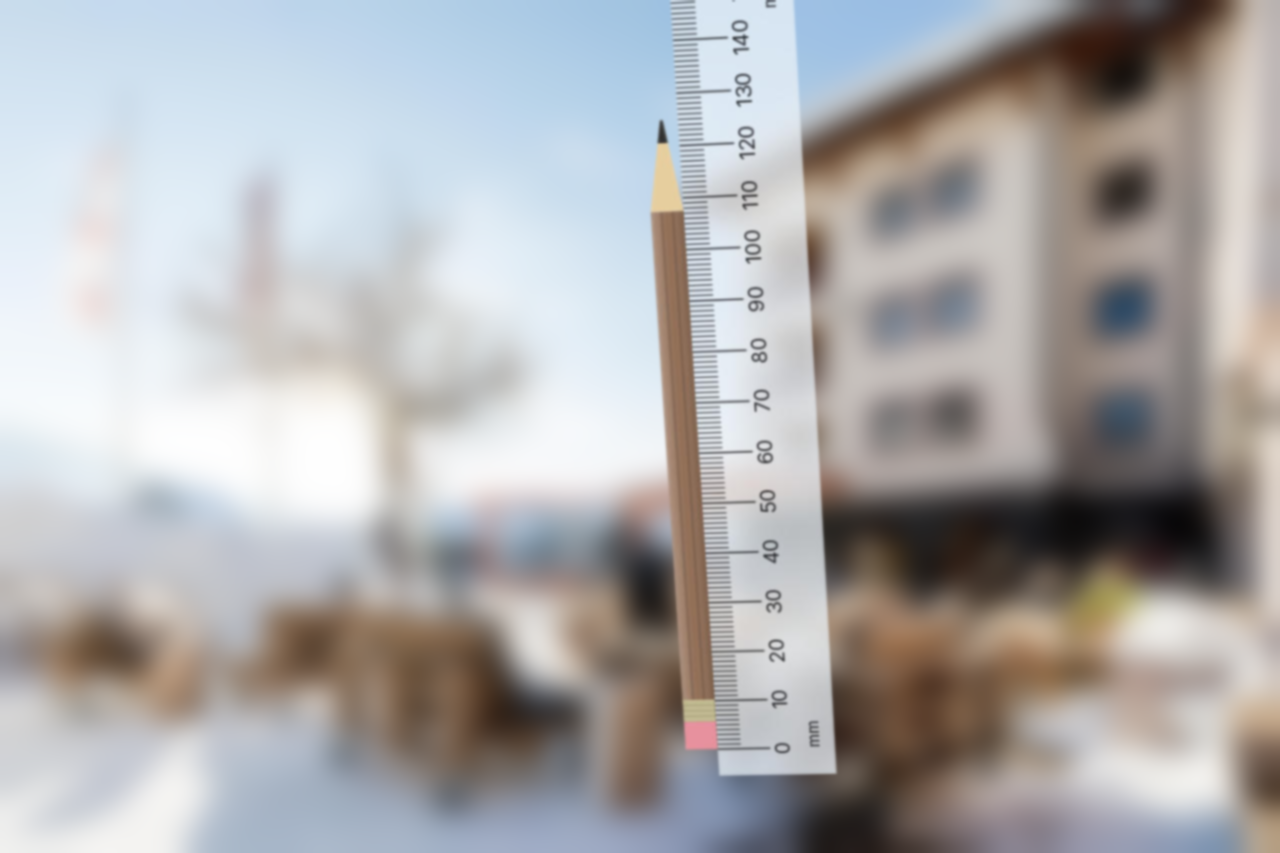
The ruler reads 125 mm
